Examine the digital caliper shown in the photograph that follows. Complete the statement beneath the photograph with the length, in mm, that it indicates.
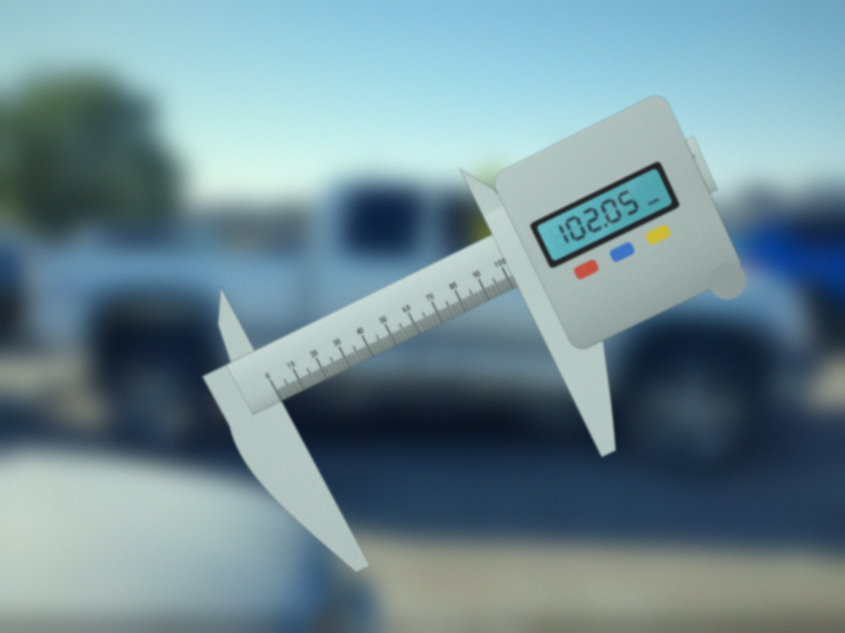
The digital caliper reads 102.05 mm
